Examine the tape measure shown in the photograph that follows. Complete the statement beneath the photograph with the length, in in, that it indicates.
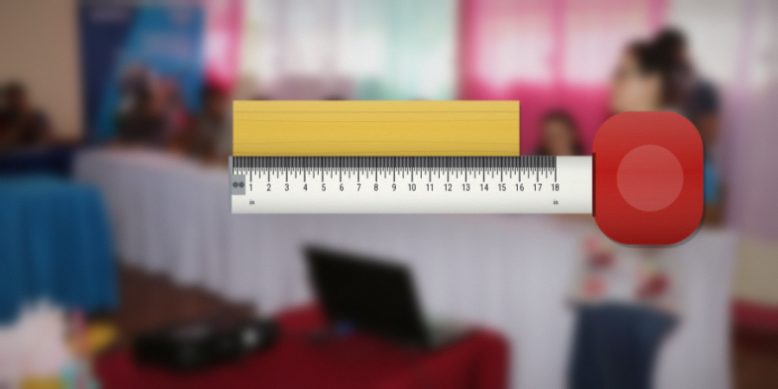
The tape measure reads 16 in
